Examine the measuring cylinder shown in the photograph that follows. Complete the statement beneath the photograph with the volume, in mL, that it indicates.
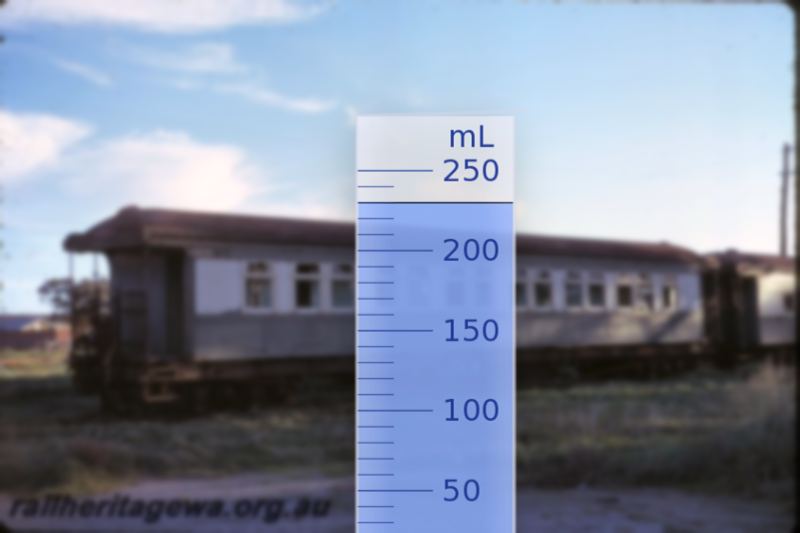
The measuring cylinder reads 230 mL
